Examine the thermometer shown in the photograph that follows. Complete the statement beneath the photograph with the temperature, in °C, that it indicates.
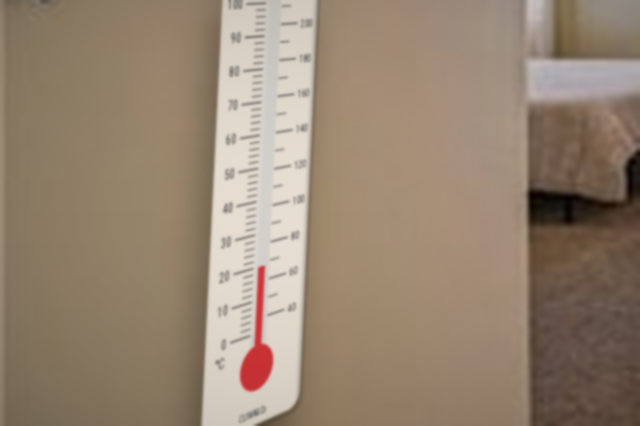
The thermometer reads 20 °C
